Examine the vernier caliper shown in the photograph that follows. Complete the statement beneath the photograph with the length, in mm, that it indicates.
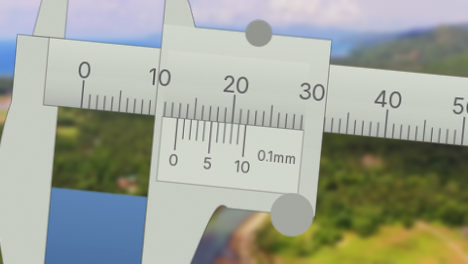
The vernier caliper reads 12.8 mm
